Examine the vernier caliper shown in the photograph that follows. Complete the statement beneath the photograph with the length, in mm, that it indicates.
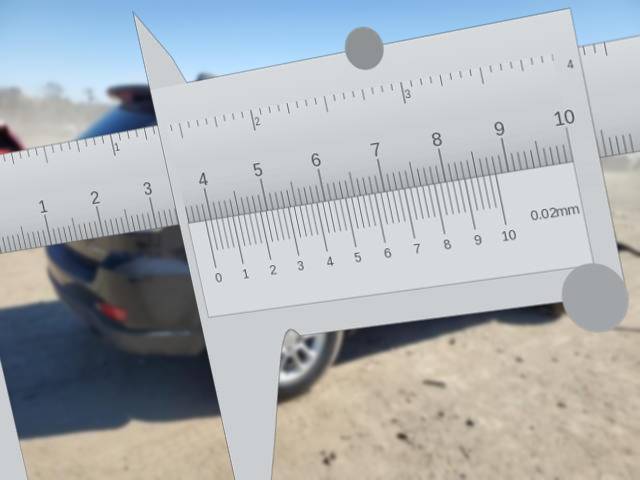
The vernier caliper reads 39.0 mm
